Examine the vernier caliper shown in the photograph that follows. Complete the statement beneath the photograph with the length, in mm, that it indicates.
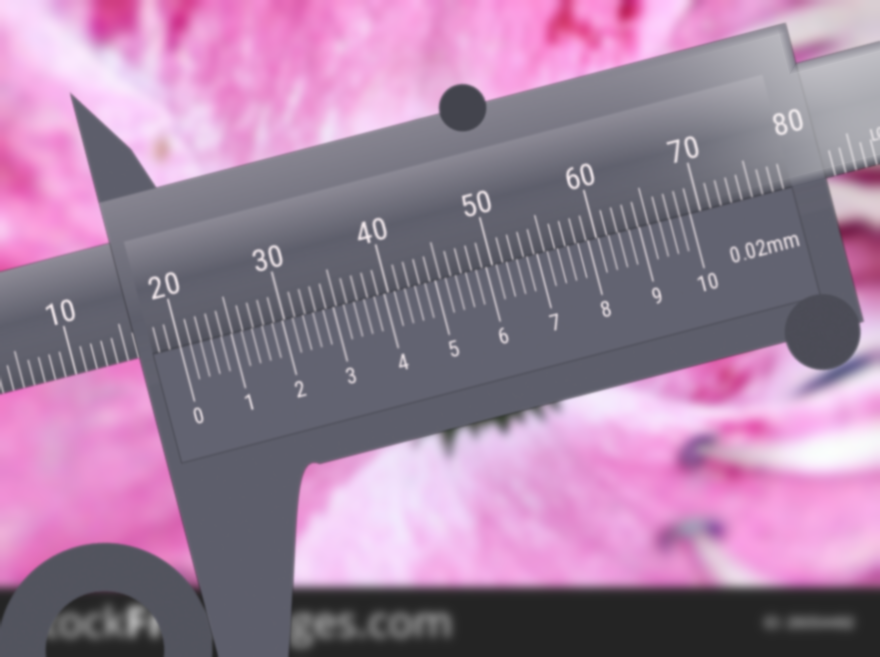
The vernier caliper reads 20.0 mm
